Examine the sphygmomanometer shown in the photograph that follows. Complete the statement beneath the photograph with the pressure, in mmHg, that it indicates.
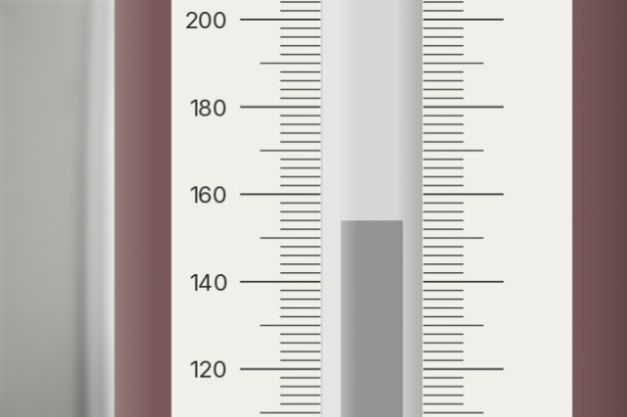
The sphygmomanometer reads 154 mmHg
